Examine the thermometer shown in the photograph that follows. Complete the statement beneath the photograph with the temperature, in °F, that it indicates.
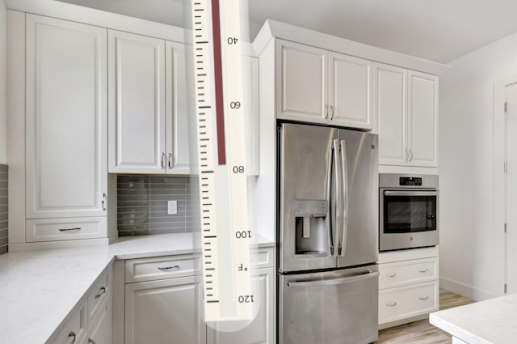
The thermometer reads 78 °F
